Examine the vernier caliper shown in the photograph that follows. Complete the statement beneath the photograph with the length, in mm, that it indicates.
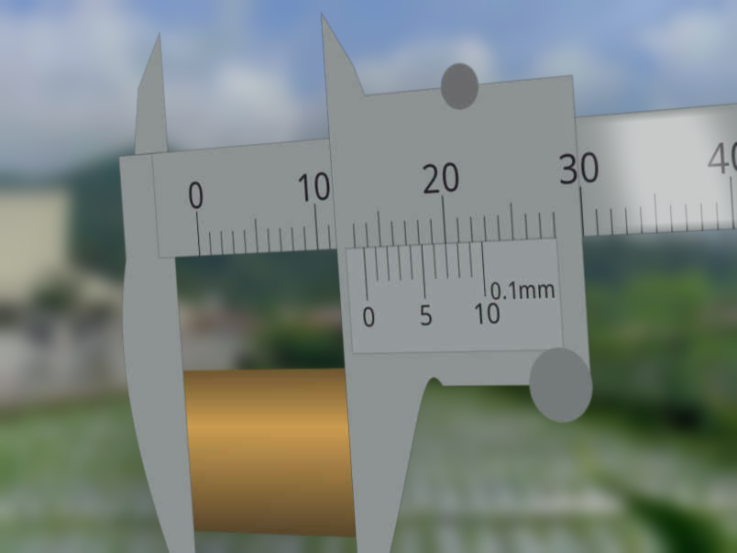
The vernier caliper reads 13.7 mm
